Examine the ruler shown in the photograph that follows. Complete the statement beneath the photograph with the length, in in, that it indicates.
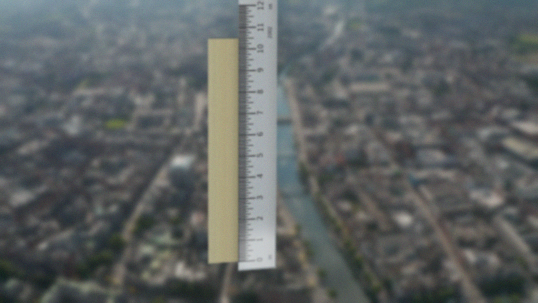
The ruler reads 10.5 in
